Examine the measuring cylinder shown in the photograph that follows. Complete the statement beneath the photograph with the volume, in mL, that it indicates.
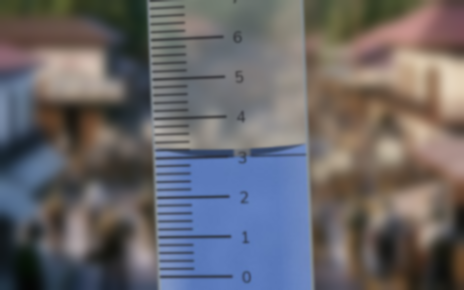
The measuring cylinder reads 3 mL
